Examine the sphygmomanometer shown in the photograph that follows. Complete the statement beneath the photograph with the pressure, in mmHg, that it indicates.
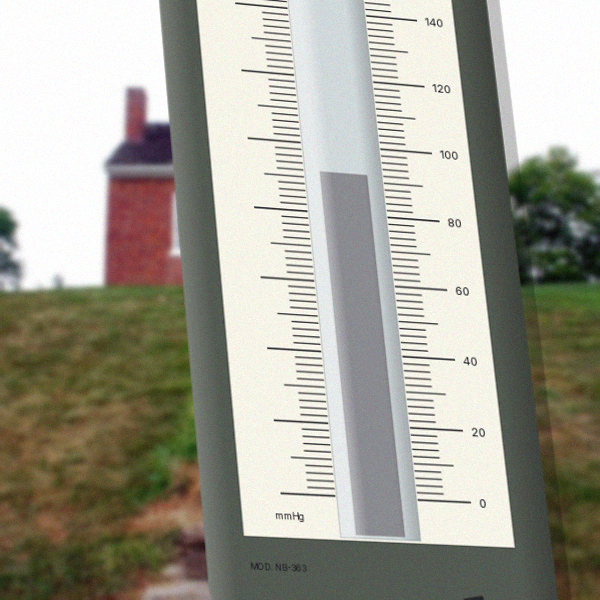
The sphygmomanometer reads 92 mmHg
